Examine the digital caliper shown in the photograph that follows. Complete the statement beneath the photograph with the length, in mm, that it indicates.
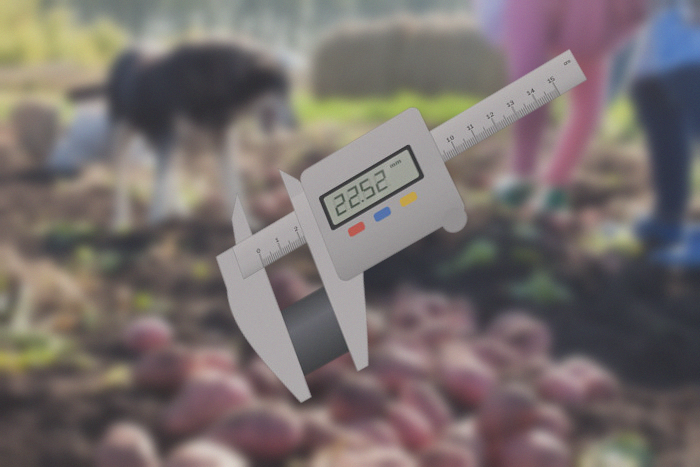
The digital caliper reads 22.52 mm
